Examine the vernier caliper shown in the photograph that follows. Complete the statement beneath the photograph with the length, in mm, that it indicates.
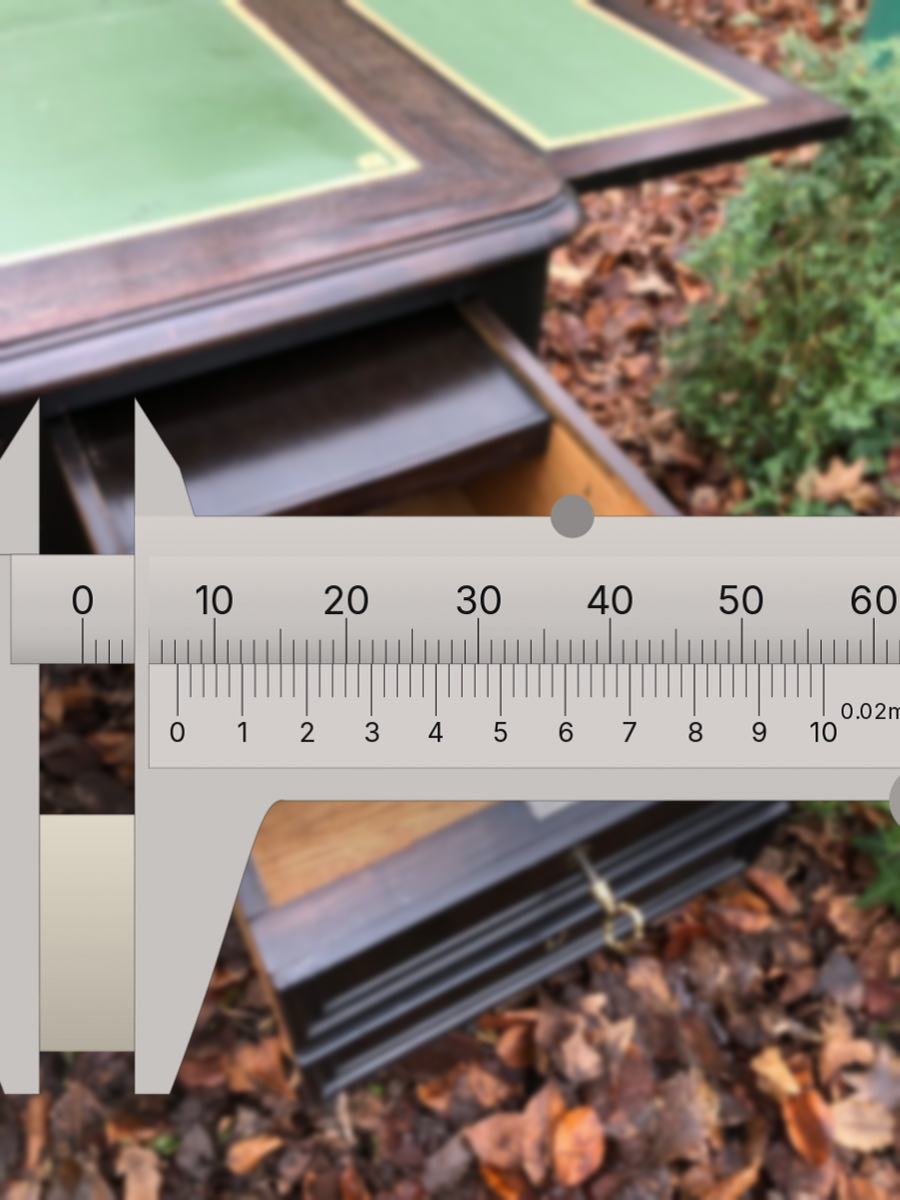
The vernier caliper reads 7.2 mm
